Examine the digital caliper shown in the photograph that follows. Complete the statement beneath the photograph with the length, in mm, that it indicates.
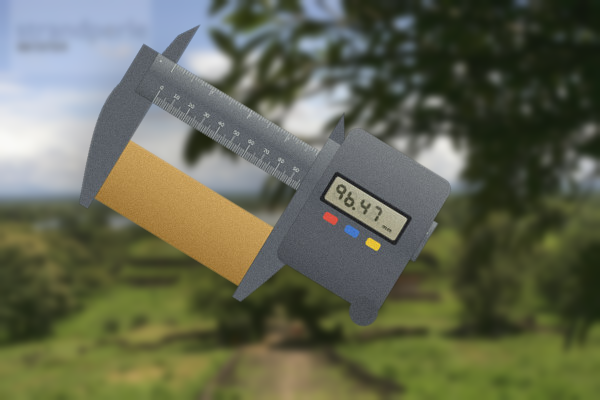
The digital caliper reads 96.47 mm
